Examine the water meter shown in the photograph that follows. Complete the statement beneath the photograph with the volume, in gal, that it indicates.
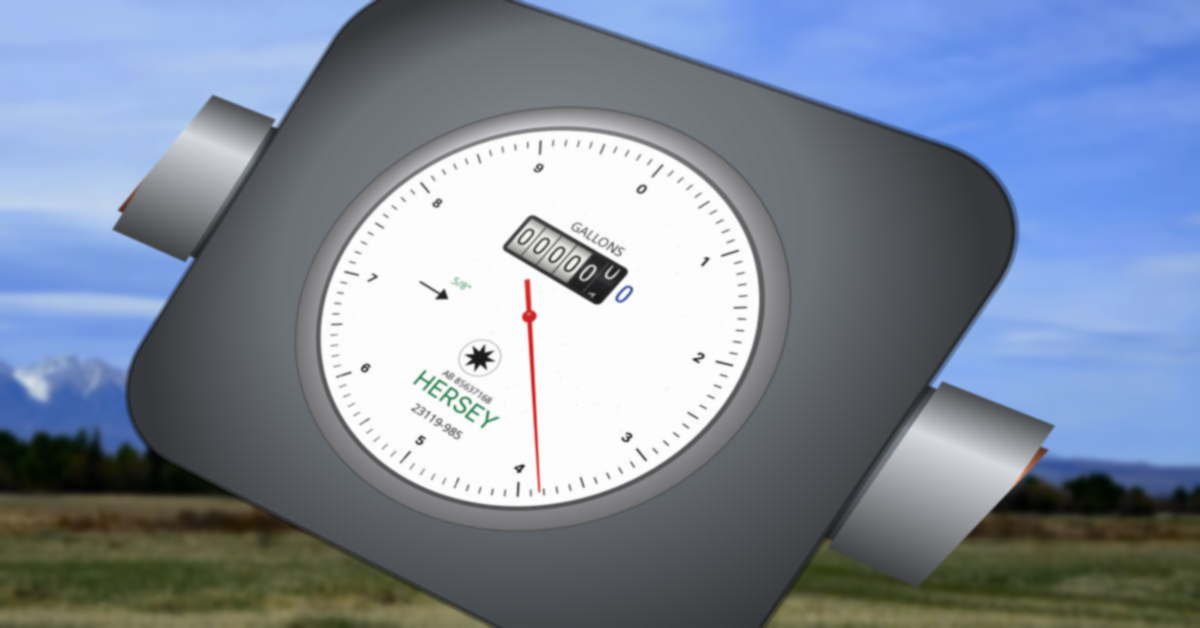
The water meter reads 3.8 gal
